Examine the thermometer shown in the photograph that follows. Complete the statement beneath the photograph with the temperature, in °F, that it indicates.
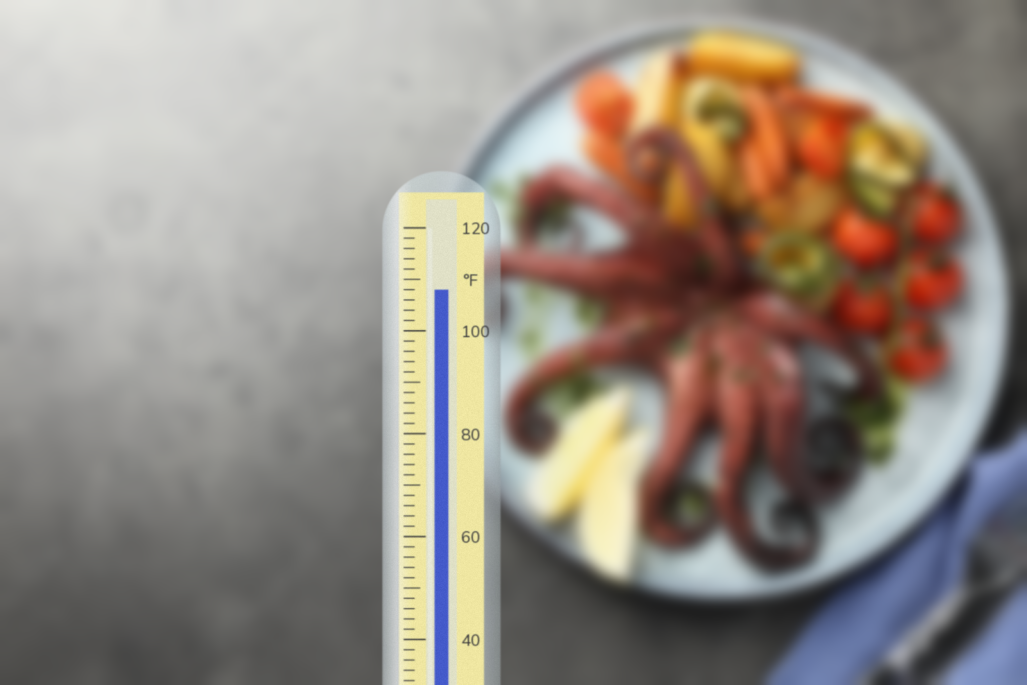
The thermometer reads 108 °F
